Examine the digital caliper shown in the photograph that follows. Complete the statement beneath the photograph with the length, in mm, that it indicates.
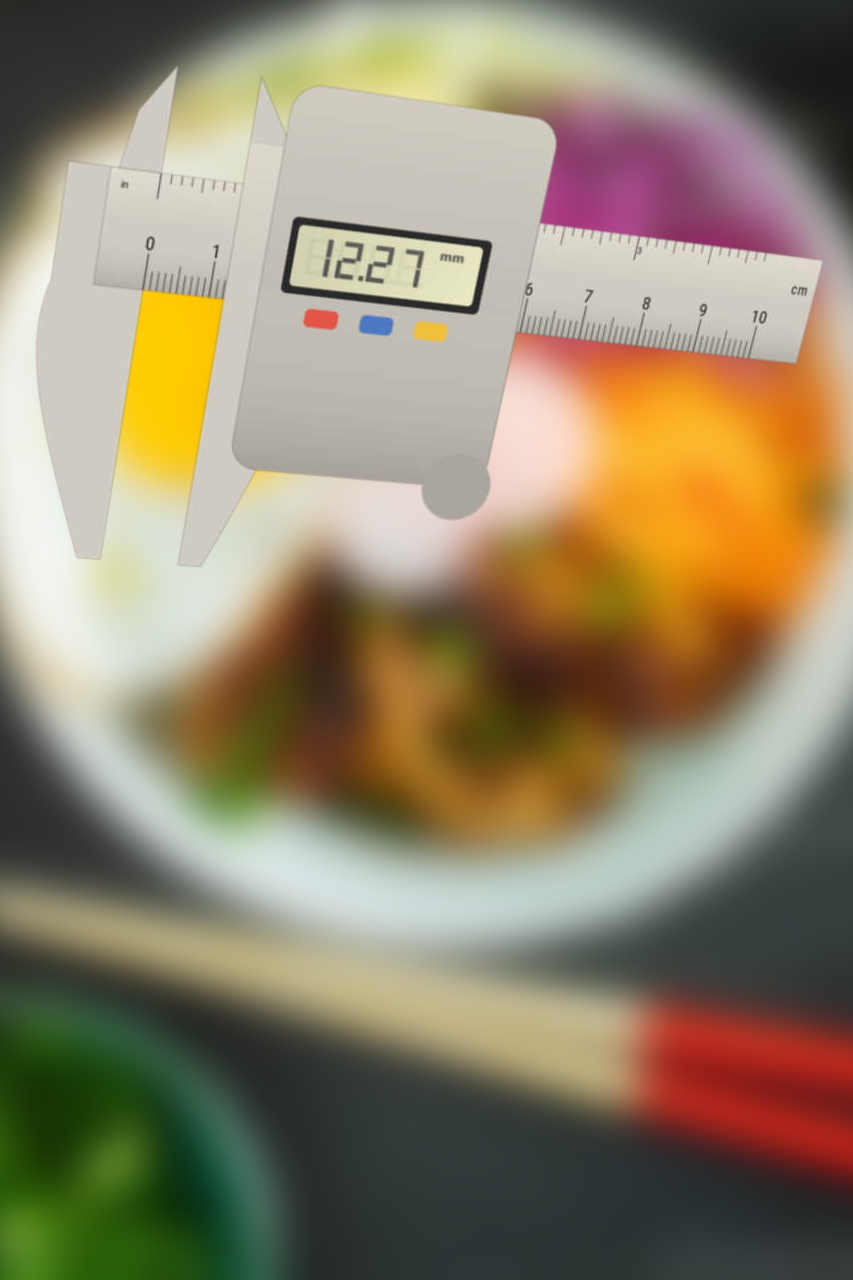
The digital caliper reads 12.27 mm
